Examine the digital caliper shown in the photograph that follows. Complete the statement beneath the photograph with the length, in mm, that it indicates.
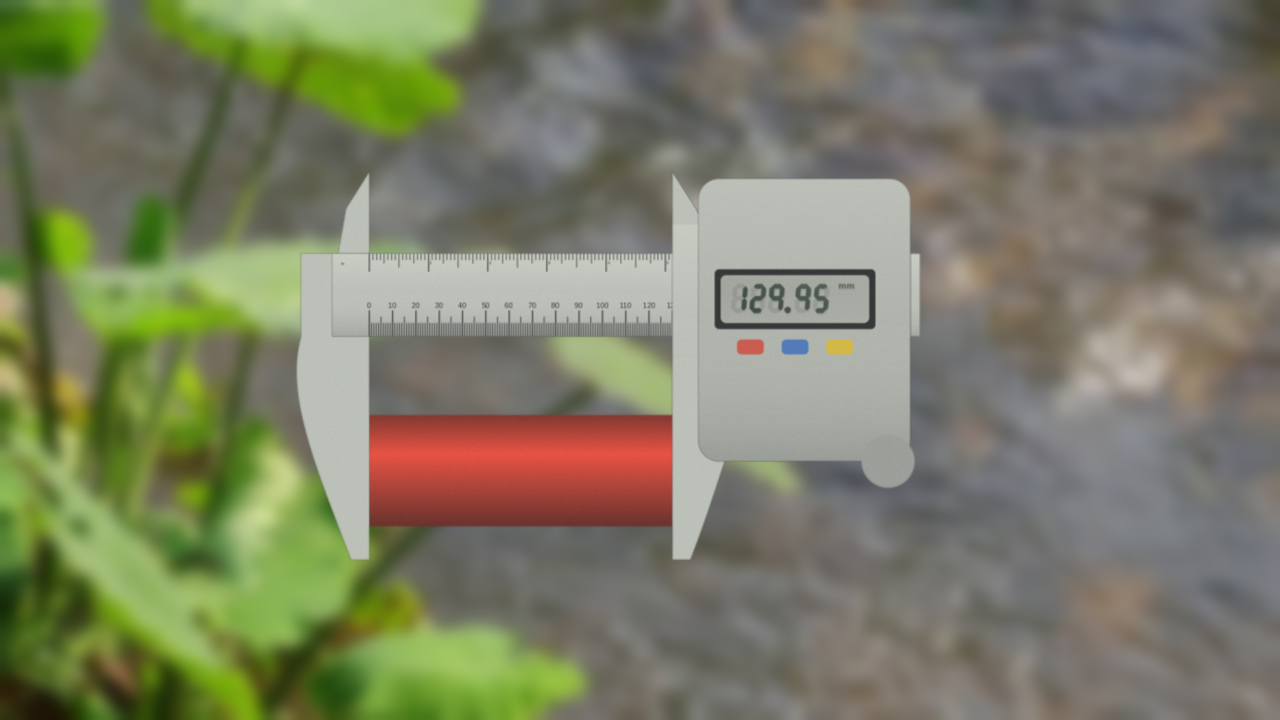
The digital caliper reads 129.95 mm
